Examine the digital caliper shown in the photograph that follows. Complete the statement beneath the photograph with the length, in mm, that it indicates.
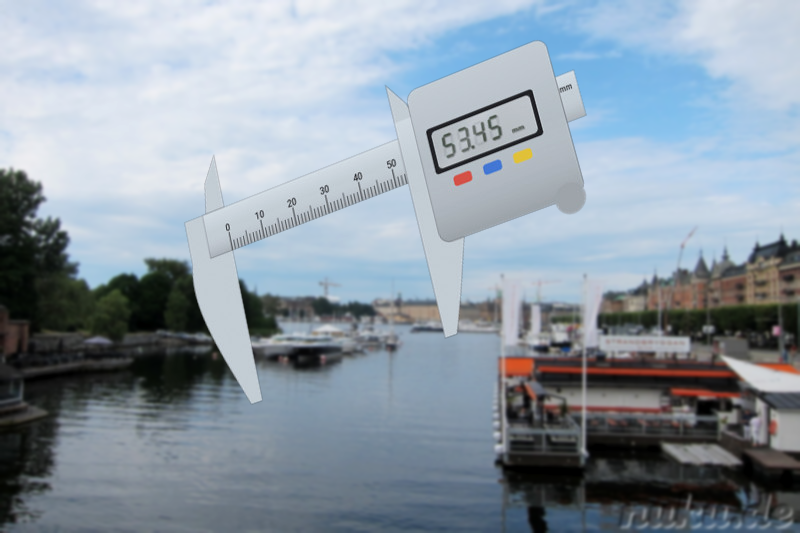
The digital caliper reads 53.45 mm
